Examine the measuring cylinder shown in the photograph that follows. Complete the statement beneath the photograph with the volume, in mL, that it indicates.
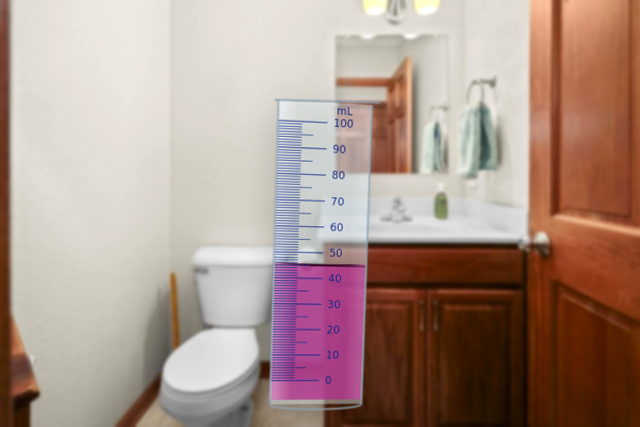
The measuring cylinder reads 45 mL
